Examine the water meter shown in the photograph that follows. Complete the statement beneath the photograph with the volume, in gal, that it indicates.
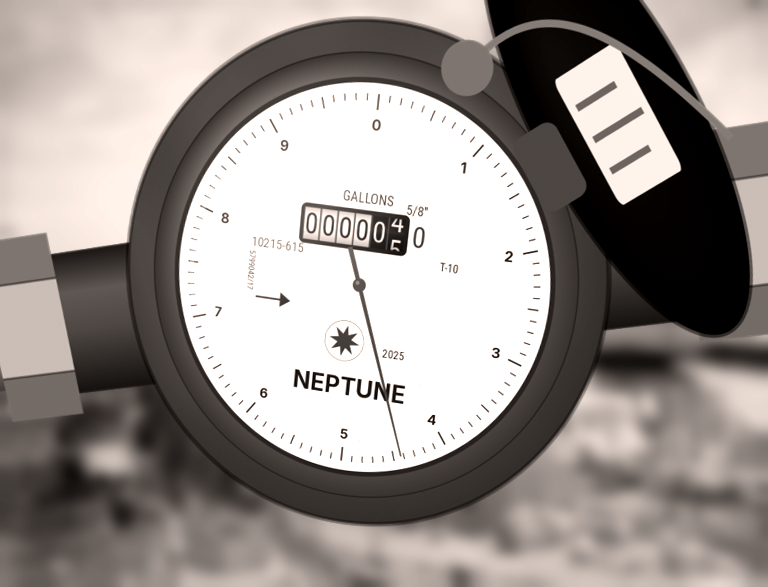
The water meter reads 44.4 gal
